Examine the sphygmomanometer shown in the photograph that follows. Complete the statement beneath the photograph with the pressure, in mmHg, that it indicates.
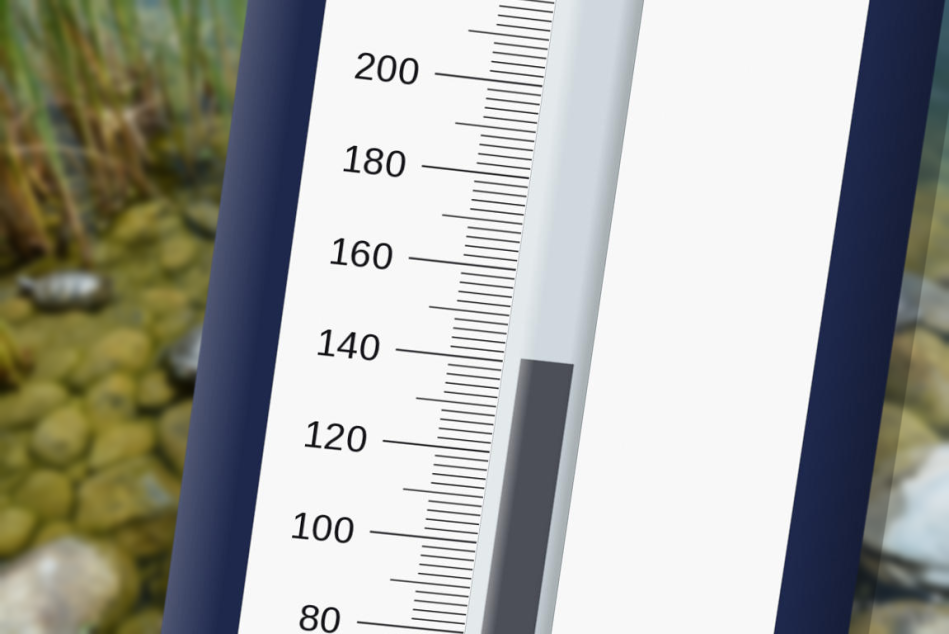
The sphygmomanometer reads 141 mmHg
